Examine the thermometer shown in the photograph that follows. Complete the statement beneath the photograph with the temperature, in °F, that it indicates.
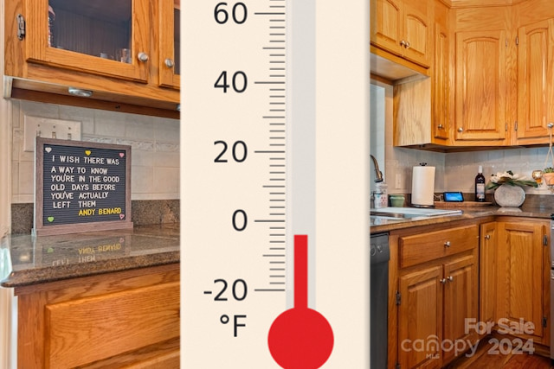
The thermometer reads -4 °F
